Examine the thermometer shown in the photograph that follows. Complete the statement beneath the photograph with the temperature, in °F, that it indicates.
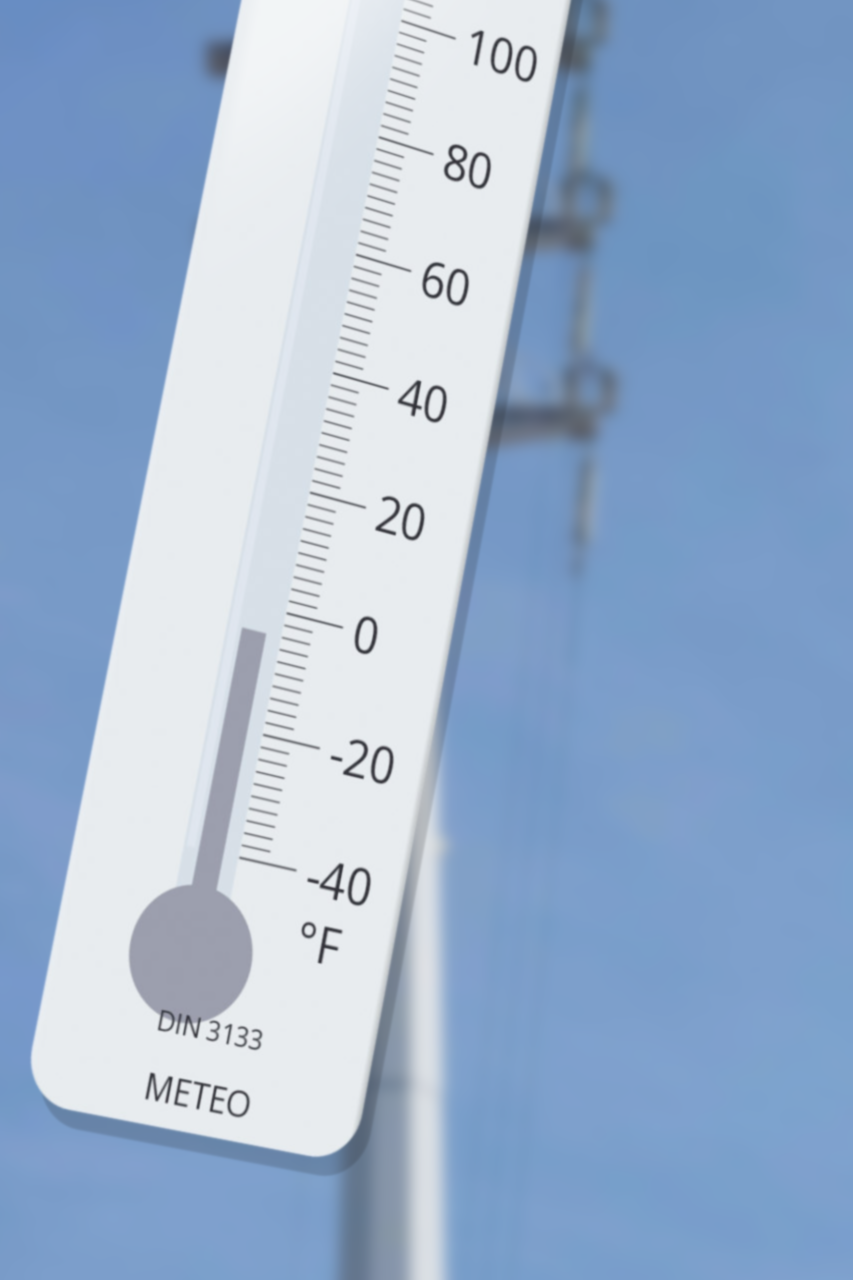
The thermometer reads -4 °F
